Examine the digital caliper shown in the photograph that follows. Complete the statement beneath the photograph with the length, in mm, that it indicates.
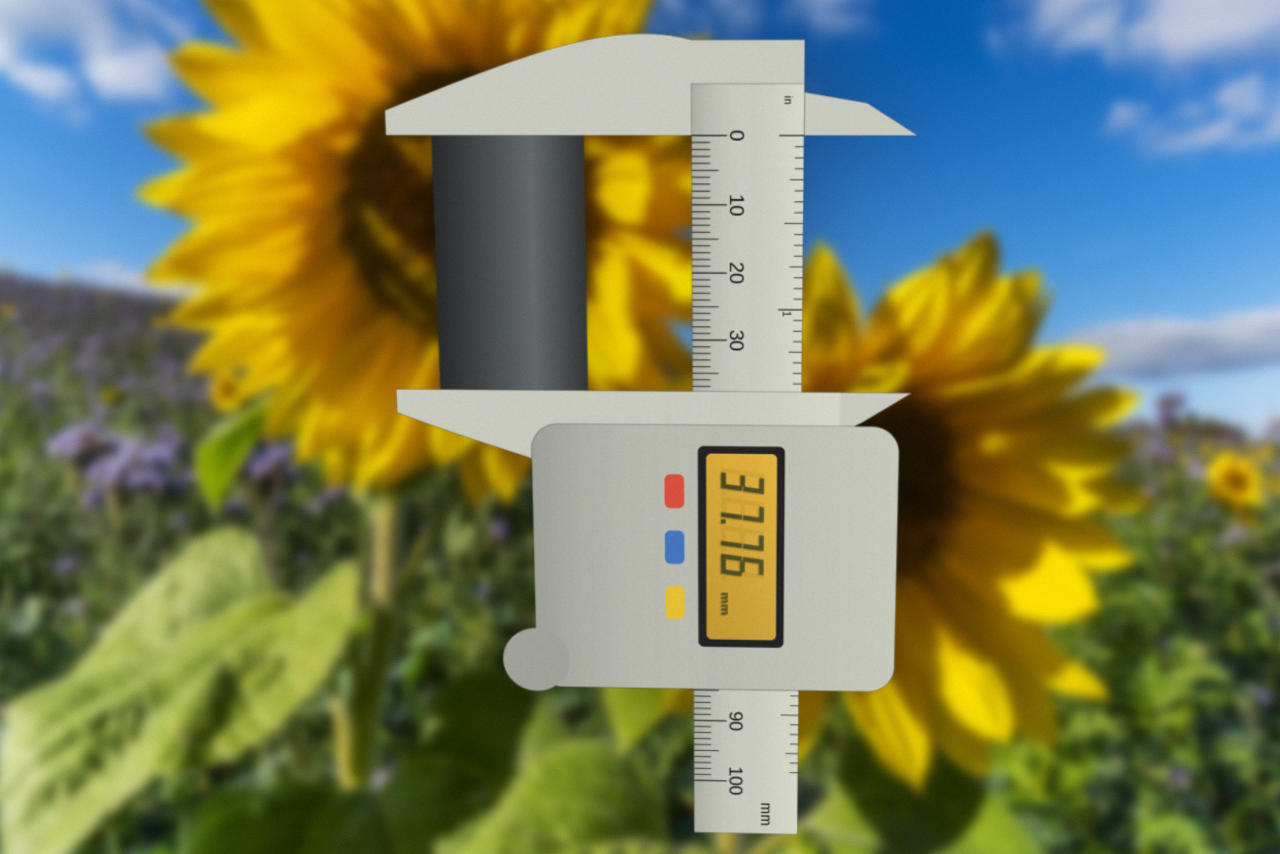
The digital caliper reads 37.76 mm
